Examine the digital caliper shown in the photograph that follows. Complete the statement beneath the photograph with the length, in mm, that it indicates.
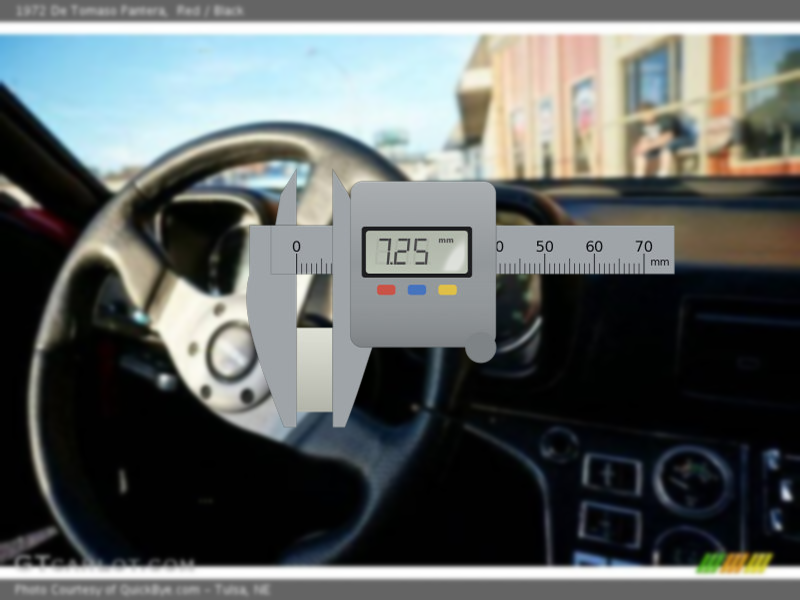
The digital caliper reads 7.25 mm
